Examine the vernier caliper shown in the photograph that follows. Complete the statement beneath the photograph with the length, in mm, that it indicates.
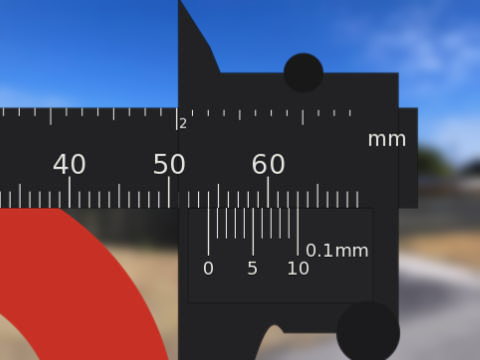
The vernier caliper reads 54.0 mm
